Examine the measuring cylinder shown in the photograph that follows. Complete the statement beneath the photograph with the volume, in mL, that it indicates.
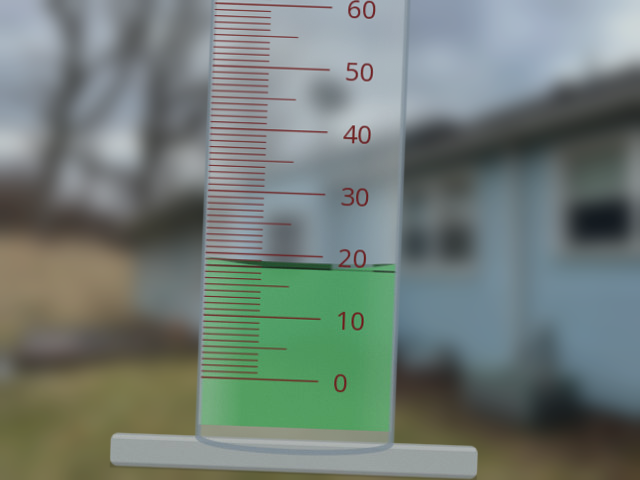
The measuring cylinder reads 18 mL
